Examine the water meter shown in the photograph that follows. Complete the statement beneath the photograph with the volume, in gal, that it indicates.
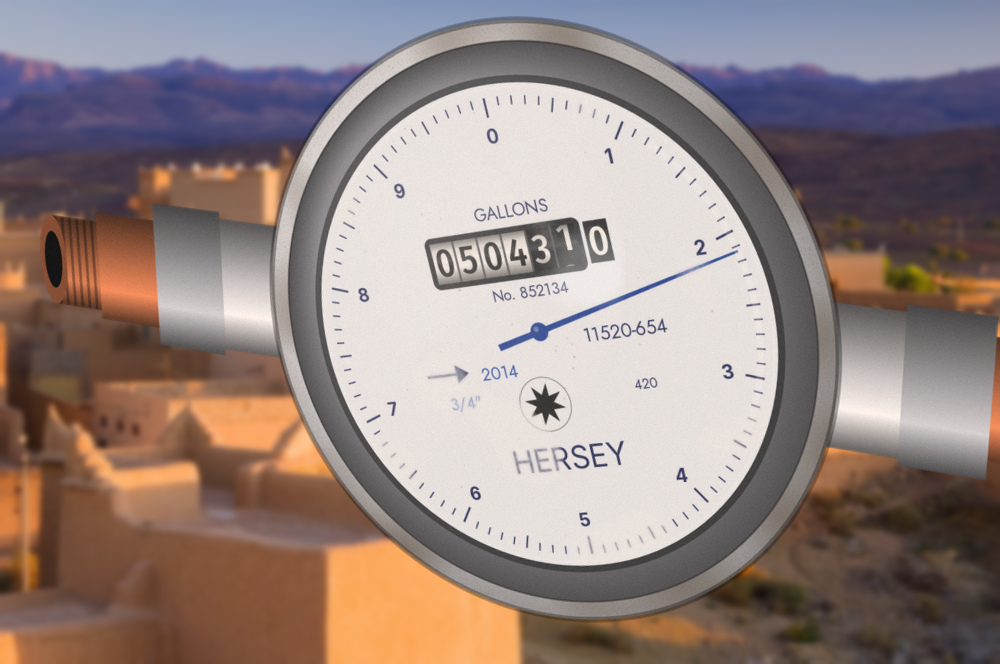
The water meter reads 504312.1 gal
